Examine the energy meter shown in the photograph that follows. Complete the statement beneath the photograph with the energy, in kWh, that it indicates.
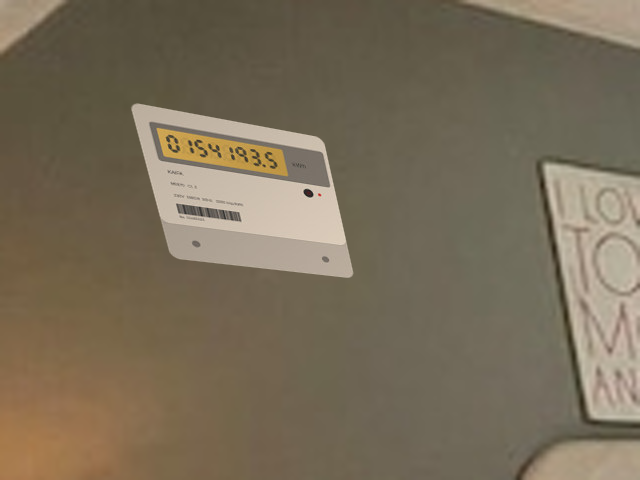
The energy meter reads 154193.5 kWh
